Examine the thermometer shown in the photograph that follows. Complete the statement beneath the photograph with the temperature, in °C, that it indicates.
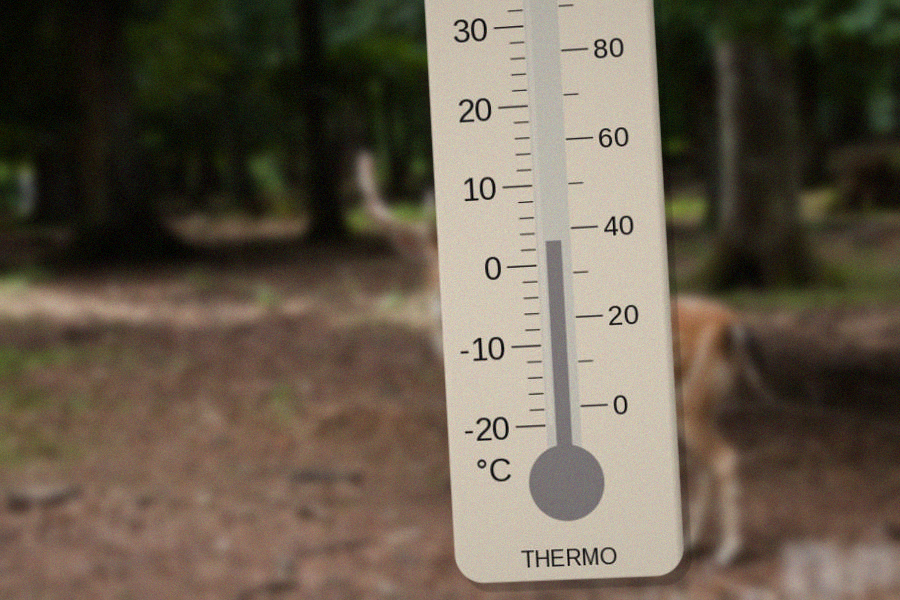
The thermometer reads 3 °C
